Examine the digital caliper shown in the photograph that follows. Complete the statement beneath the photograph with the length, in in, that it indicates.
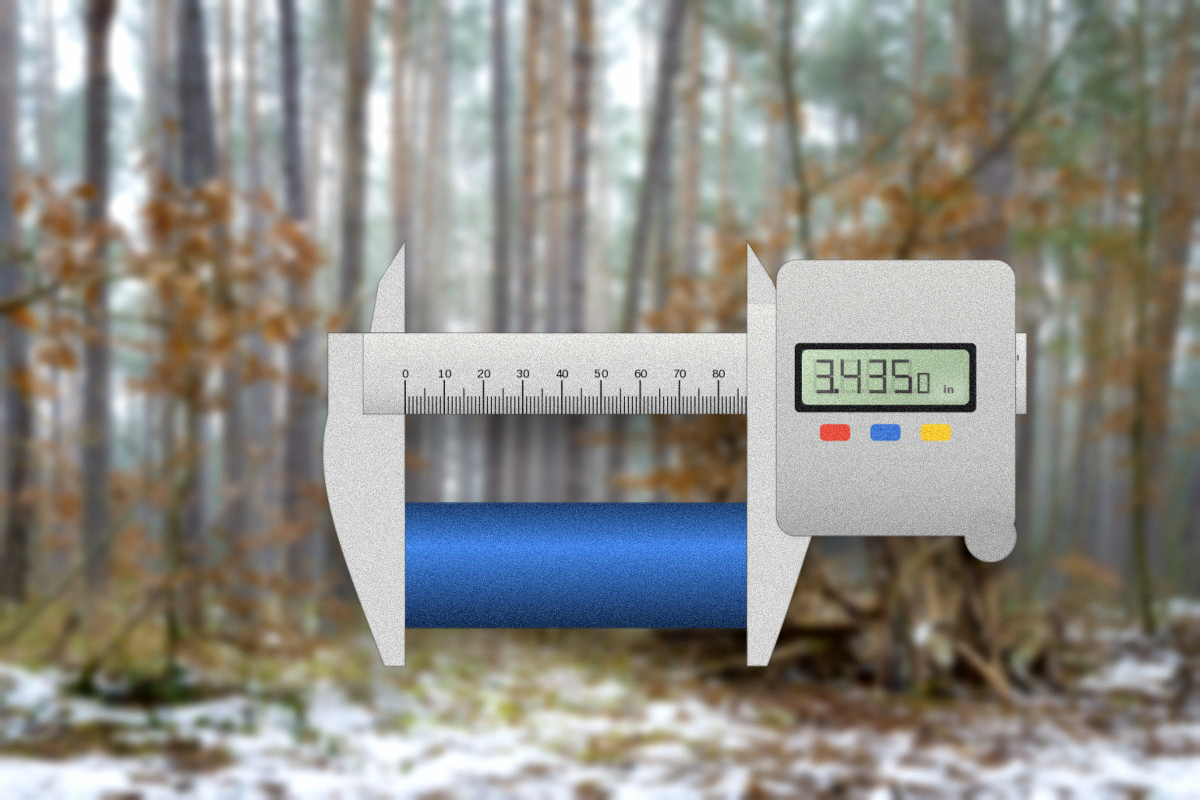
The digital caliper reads 3.4350 in
